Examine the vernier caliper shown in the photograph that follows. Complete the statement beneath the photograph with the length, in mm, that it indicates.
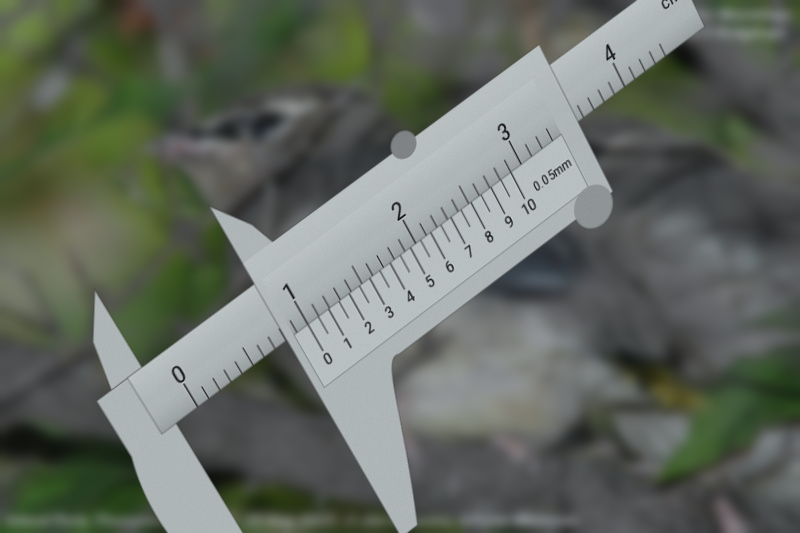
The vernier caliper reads 10.0 mm
